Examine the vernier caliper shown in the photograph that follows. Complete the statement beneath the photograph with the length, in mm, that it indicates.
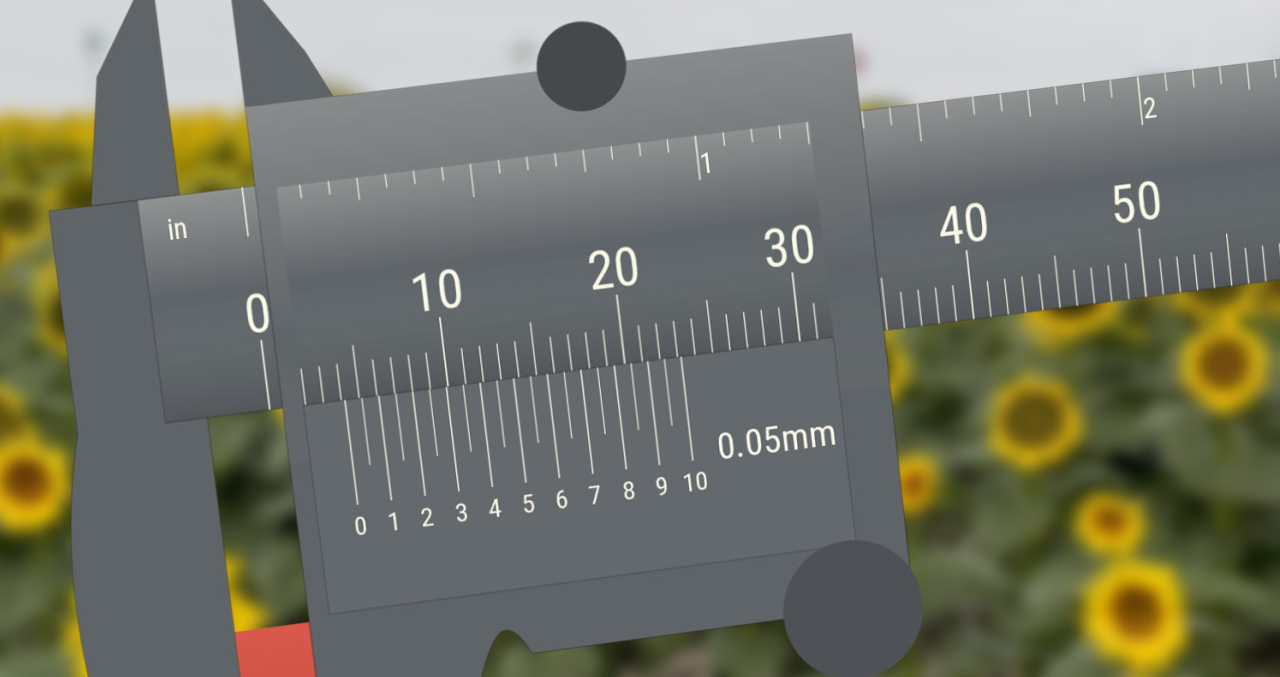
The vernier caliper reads 4.2 mm
